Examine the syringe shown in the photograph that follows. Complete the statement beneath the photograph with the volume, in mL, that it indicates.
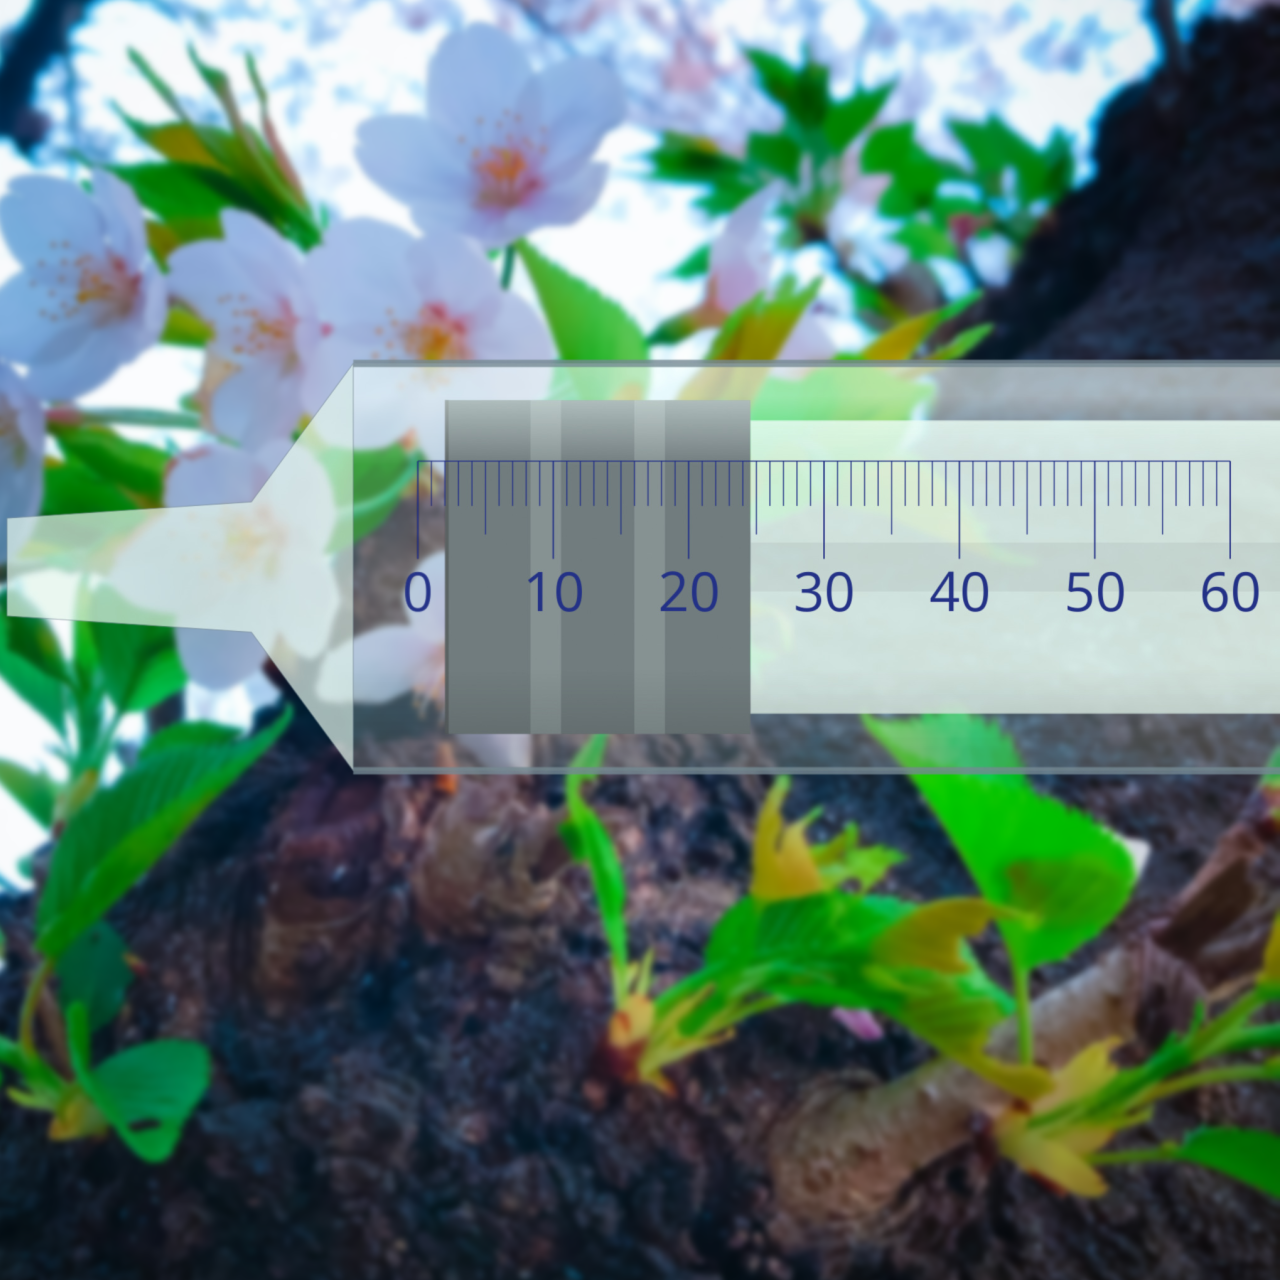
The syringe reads 2 mL
